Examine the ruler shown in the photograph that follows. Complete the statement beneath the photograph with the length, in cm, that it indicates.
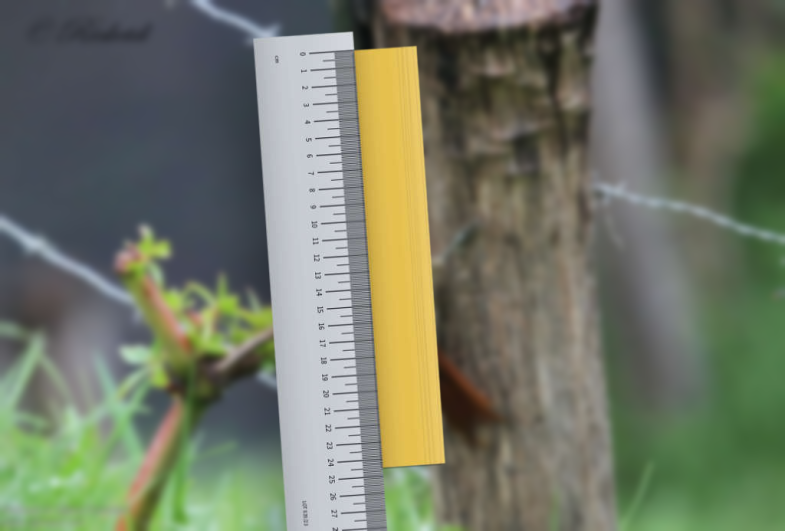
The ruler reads 24.5 cm
